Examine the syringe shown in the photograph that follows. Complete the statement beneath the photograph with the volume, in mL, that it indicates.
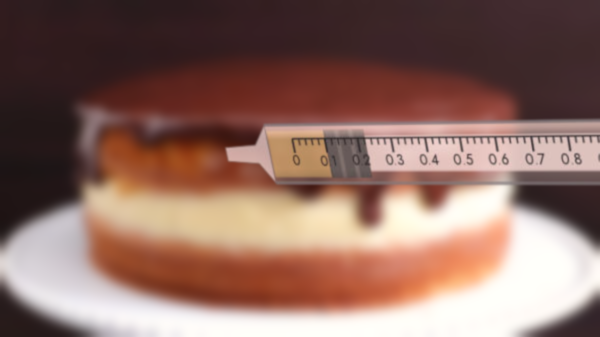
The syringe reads 0.1 mL
